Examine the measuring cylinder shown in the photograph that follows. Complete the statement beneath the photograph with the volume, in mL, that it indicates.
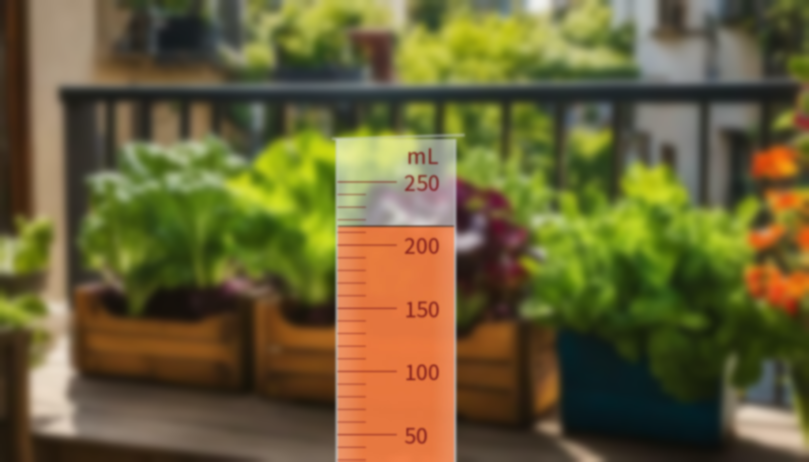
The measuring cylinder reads 215 mL
